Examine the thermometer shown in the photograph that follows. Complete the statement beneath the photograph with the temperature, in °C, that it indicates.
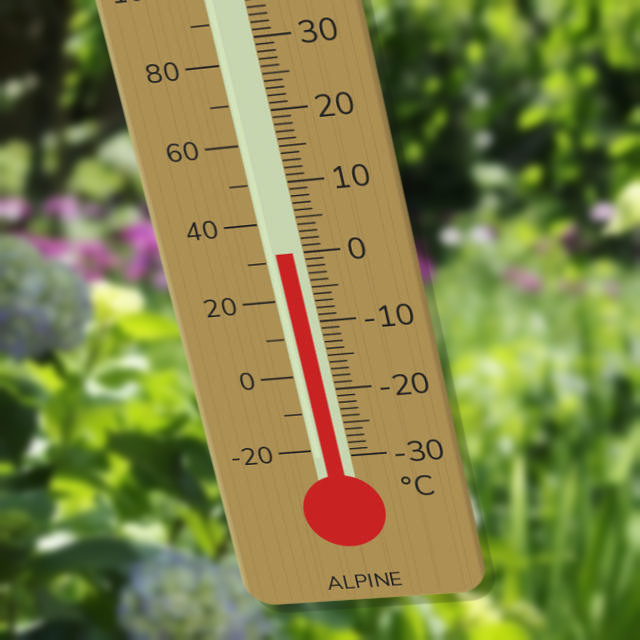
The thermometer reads 0 °C
